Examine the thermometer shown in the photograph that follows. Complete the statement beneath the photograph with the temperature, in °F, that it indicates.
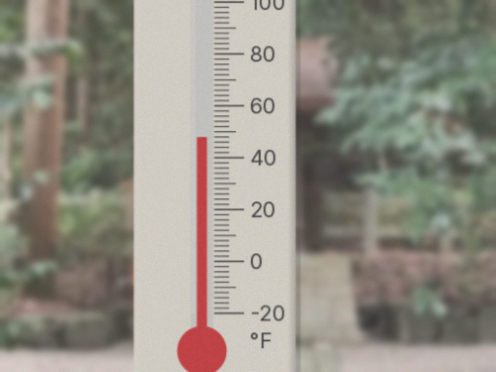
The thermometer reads 48 °F
